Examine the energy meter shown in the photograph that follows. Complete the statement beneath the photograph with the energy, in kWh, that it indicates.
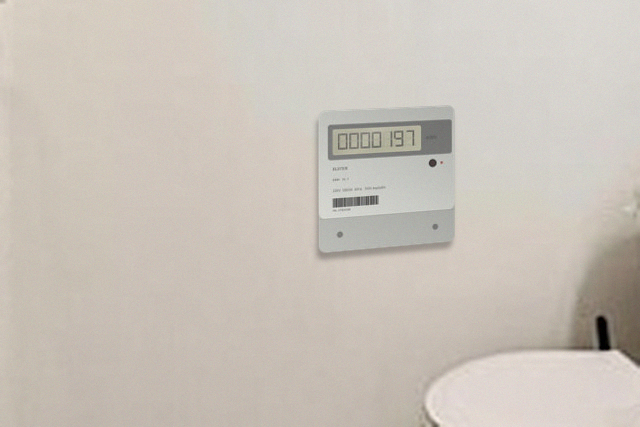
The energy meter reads 197 kWh
